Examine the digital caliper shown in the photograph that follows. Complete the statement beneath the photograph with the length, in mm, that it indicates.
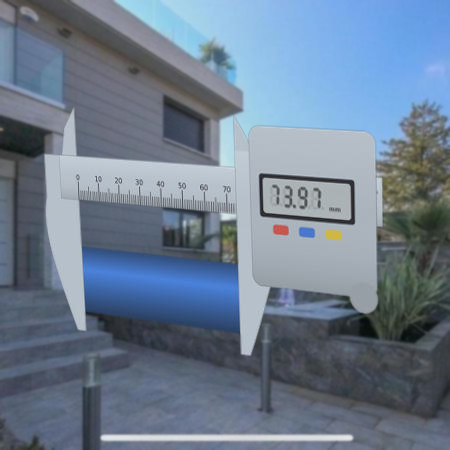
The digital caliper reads 73.97 mm
